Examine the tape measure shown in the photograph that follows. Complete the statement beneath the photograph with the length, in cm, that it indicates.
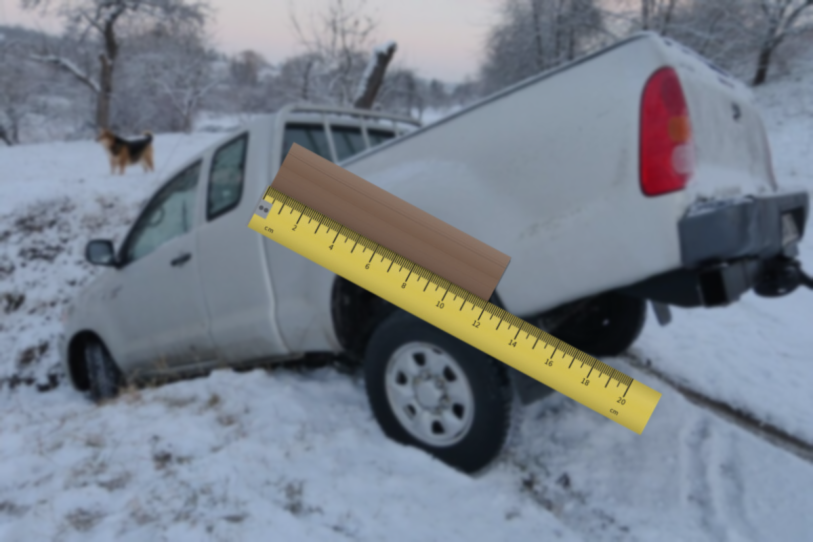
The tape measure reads 12 cm
